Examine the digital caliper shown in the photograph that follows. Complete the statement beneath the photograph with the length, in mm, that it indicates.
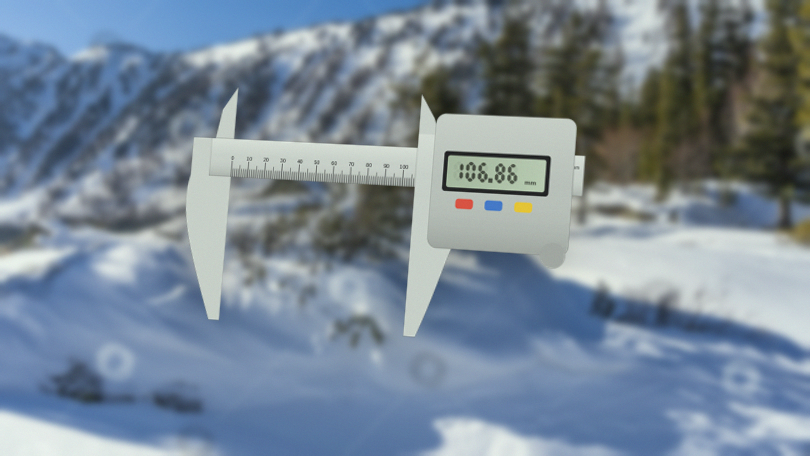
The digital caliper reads 106.86 mm
